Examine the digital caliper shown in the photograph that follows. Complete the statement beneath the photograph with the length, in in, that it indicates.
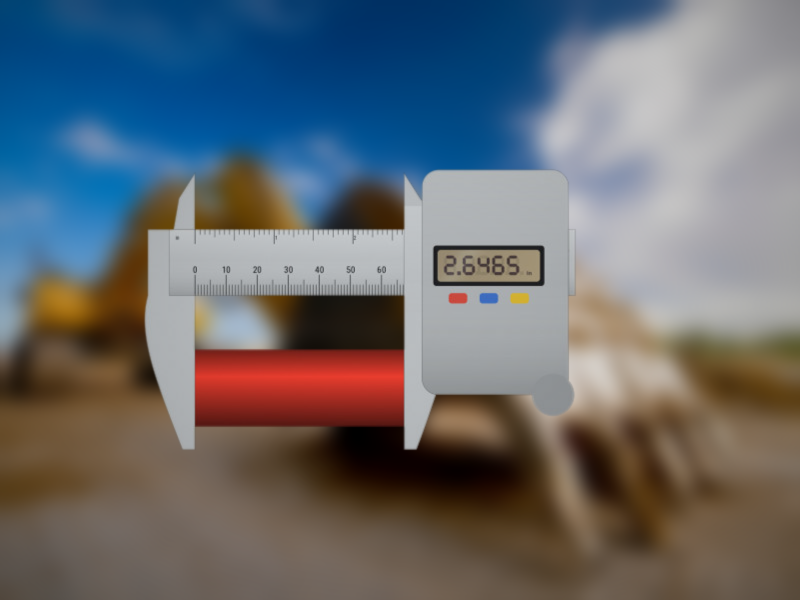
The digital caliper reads 2.6465 in
